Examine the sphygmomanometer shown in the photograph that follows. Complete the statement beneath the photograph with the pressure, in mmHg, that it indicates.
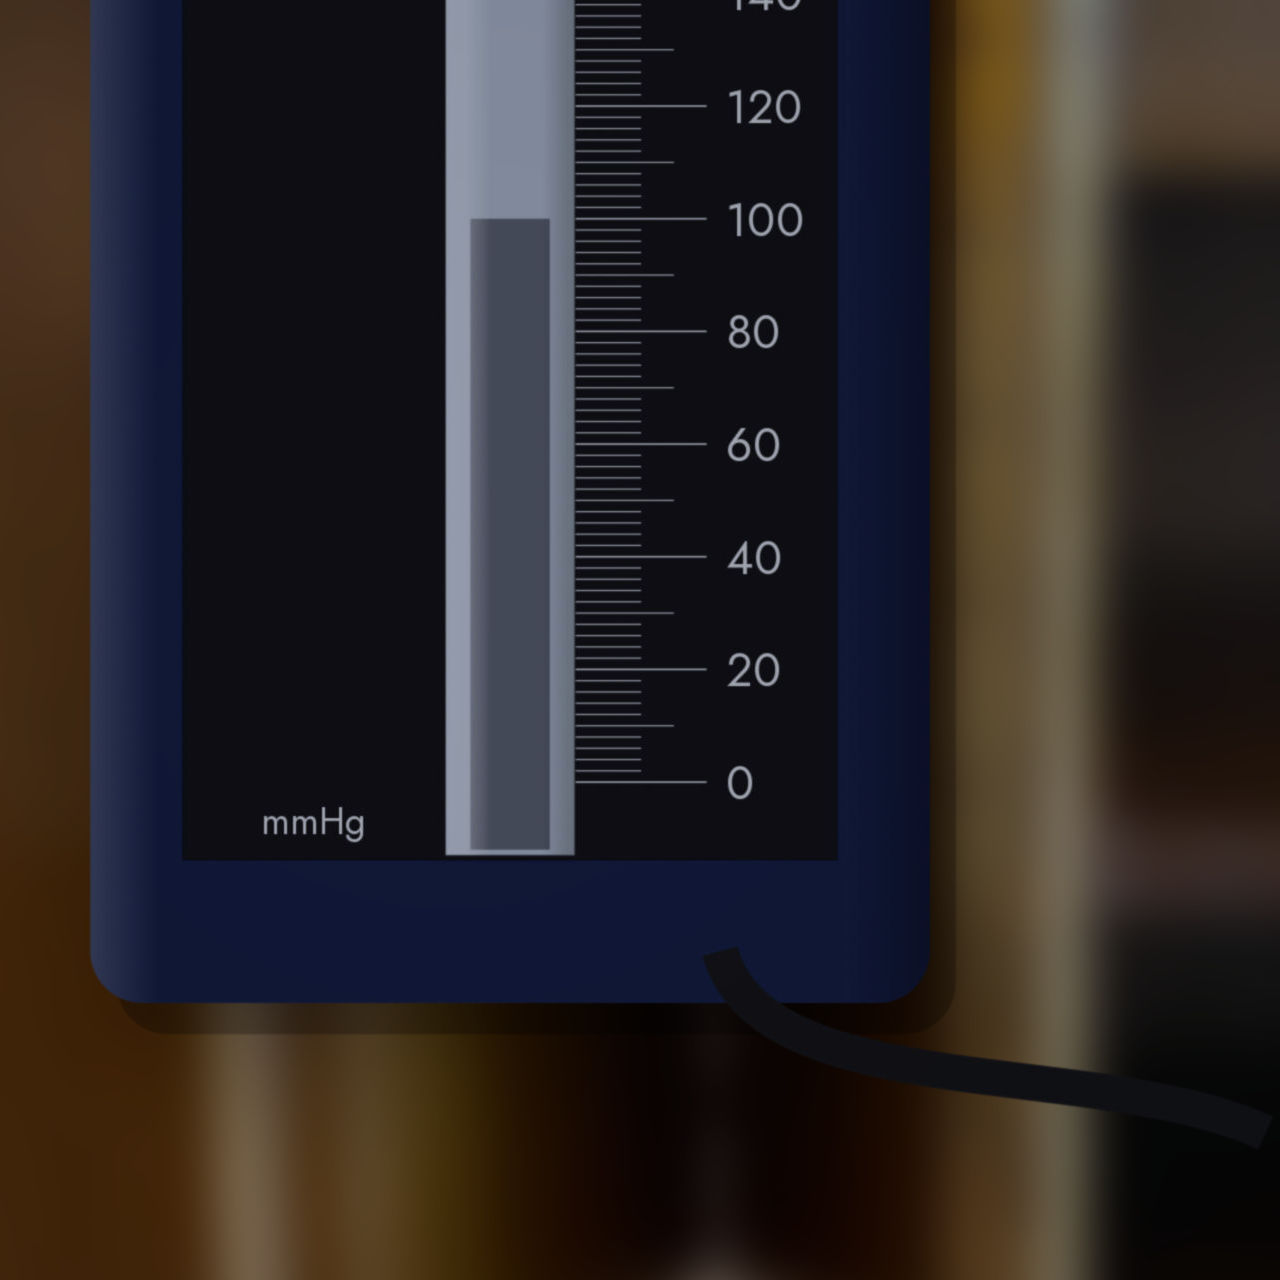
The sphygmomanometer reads 100 mmHg
